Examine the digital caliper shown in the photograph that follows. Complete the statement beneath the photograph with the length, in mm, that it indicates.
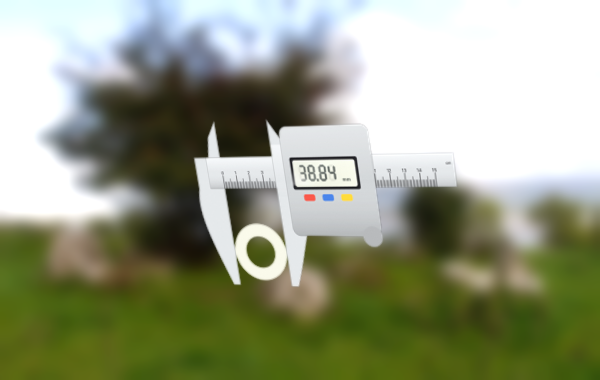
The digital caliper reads 38.84 mm
